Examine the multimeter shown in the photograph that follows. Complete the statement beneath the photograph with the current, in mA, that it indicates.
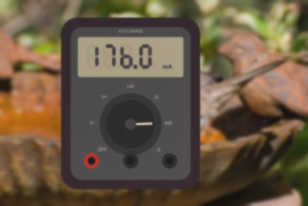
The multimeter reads 176.0 mA
